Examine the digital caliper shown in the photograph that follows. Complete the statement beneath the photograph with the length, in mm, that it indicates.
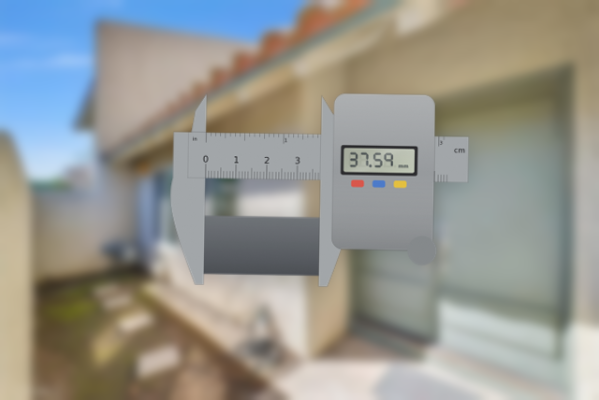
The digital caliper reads 37.59 mm
